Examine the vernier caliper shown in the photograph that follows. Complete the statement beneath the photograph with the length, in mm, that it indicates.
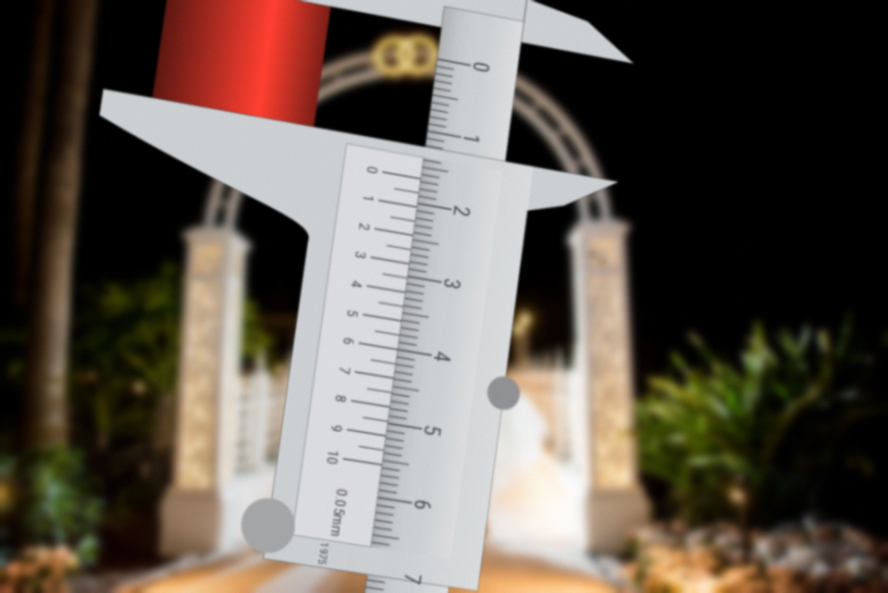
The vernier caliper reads 16.6 mm
